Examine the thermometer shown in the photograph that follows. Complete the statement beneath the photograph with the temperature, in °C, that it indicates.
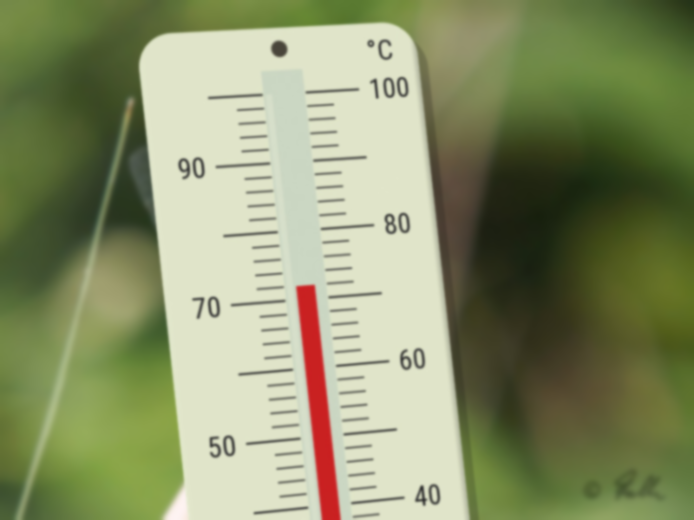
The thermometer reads 72 °C
